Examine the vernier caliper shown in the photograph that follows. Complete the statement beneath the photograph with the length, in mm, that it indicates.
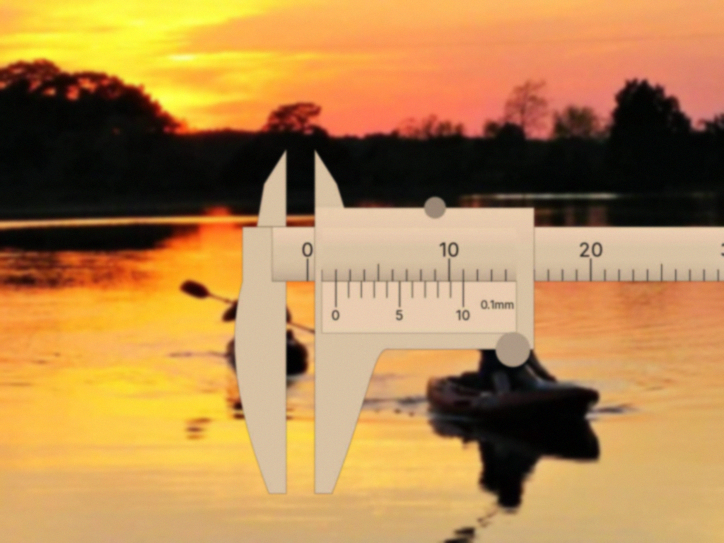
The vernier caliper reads 2.0 mm
